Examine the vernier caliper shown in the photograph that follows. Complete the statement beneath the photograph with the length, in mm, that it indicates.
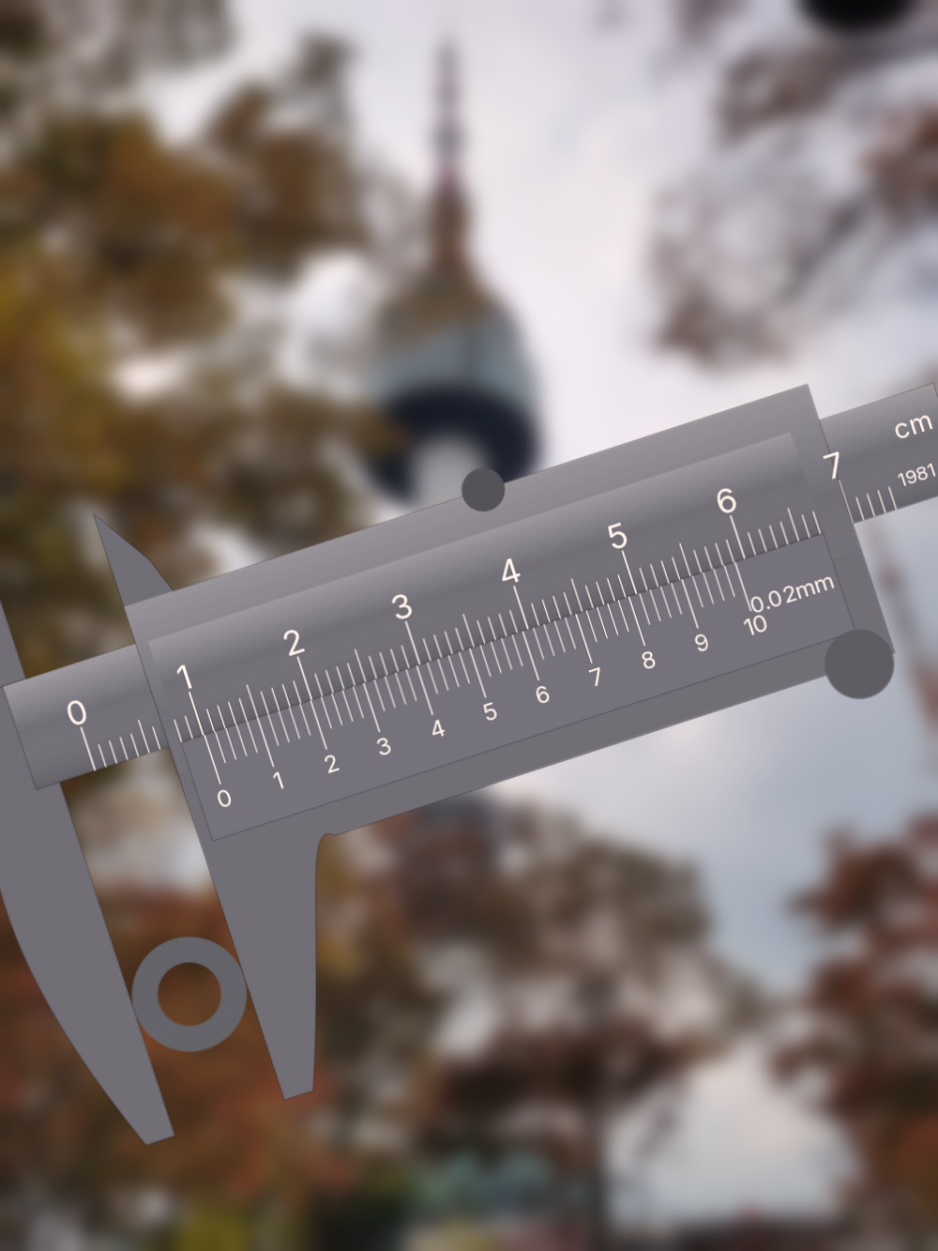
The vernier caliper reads 10.1 mm
